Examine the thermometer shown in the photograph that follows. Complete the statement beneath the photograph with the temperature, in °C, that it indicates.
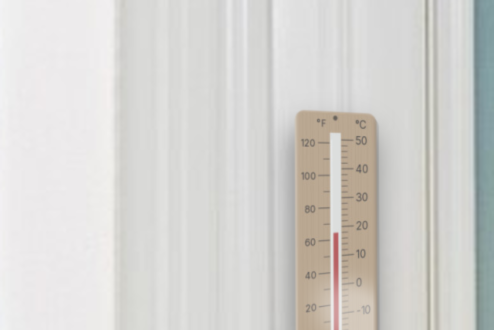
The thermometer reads 18 °C
